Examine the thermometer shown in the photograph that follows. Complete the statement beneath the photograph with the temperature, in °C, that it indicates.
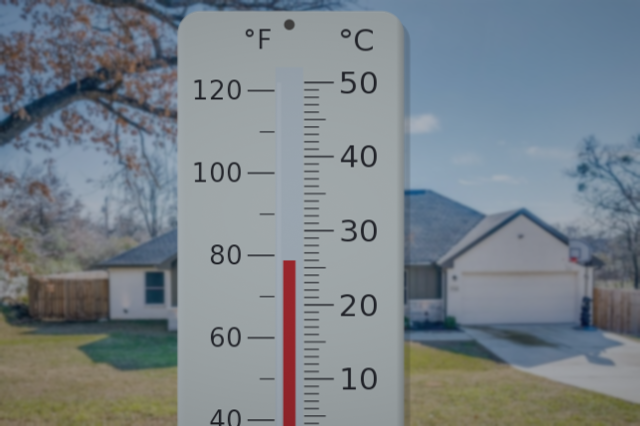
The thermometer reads 26 °C
